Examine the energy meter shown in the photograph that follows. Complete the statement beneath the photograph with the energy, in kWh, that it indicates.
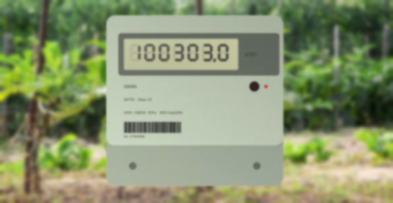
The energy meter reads 100303.0 kWh
